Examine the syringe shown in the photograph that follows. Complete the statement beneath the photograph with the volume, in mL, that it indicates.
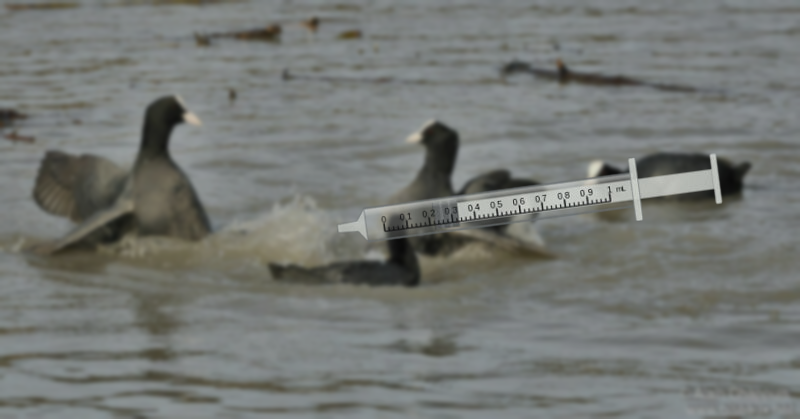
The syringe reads 0.22 mL
